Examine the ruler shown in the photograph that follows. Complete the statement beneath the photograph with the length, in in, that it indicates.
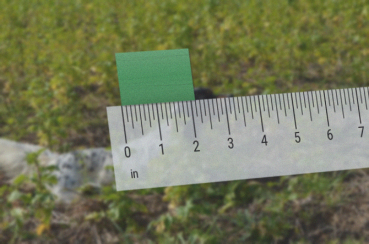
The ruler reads 2.125 in
